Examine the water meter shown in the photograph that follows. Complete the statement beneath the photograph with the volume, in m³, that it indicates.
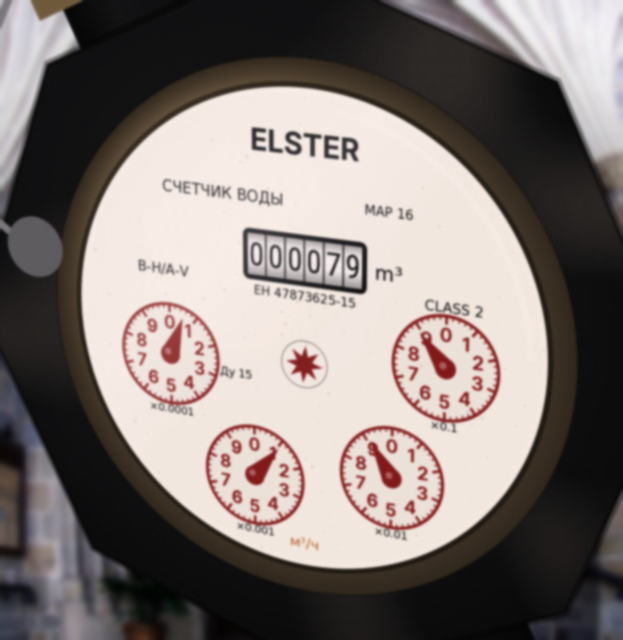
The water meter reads 79.8910 m³
